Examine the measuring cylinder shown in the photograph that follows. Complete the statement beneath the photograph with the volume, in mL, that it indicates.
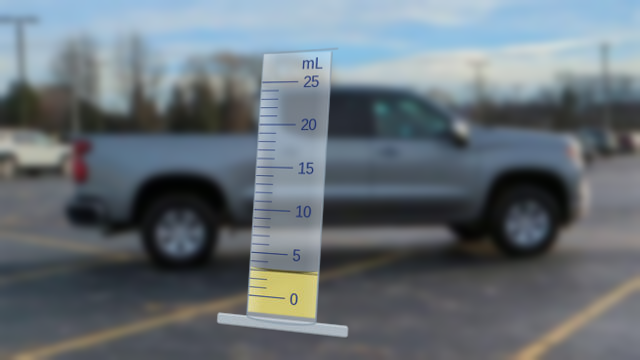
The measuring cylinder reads 3 mL
